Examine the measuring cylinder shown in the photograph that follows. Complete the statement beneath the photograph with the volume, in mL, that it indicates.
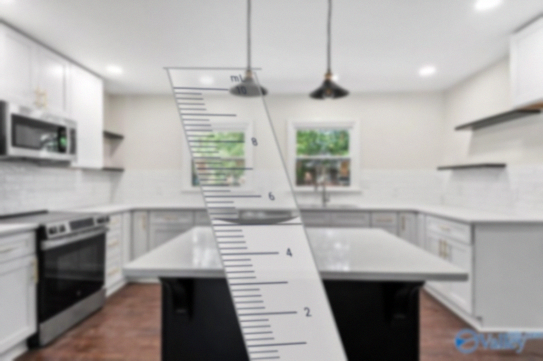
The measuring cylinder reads 5 mL
